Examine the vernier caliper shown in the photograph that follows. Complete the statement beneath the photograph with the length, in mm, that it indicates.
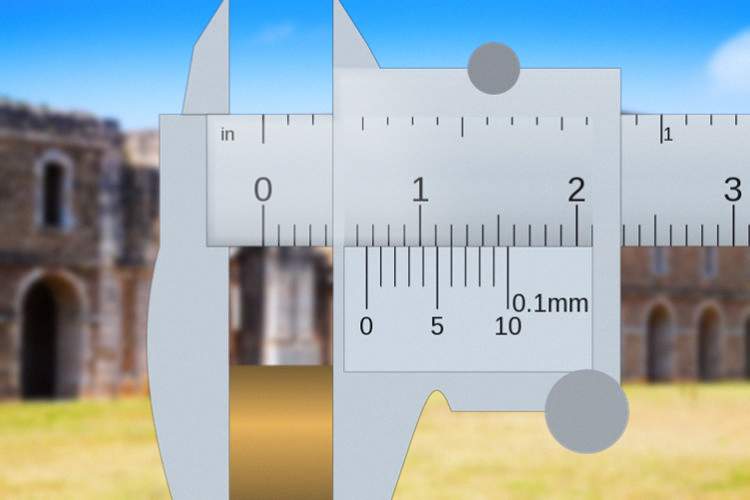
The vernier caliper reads 6.6 mm
